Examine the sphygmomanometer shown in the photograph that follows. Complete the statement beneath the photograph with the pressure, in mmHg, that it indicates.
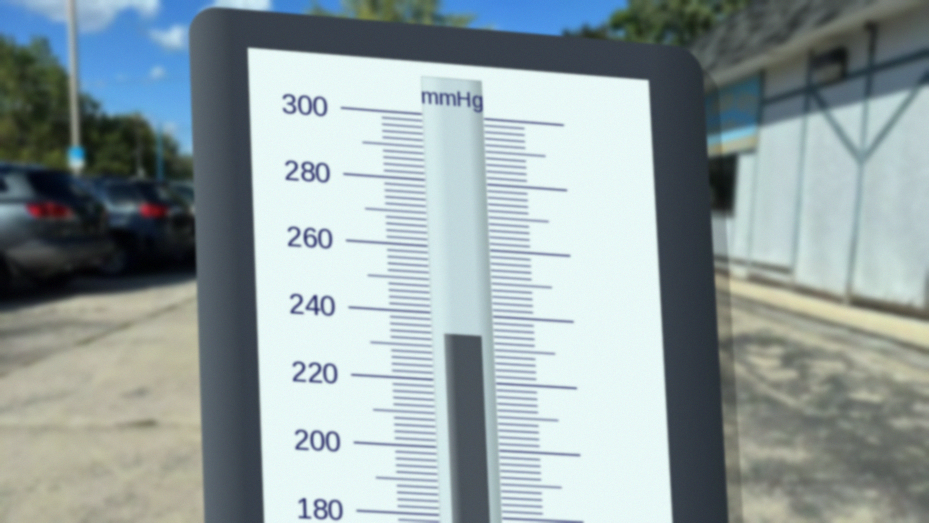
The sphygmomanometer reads 234 mmHg
